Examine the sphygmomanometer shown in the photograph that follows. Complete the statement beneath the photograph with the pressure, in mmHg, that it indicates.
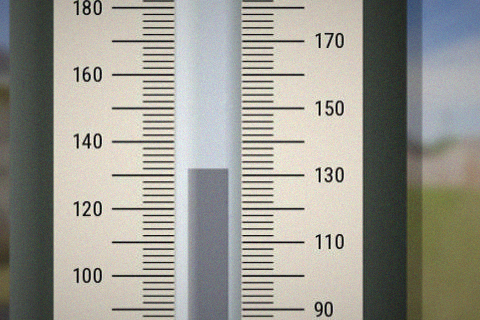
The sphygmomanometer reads 132 mmHg
